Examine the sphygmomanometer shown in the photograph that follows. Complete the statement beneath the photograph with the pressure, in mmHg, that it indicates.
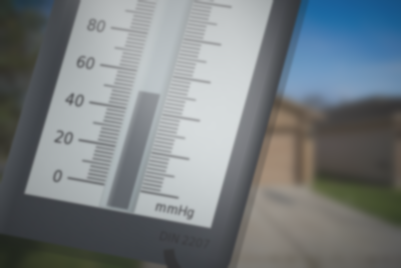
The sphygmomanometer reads 50 mmHg
